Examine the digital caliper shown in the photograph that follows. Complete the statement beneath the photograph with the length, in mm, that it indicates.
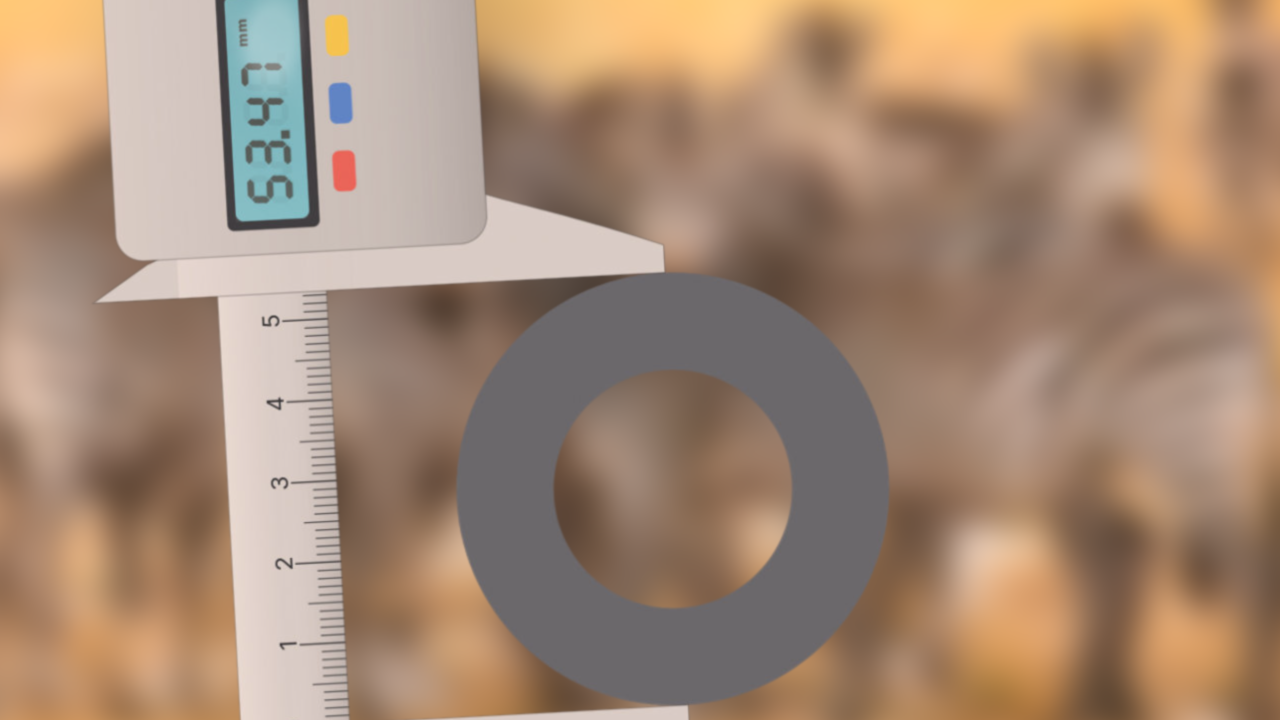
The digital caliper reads 53.47 mm
